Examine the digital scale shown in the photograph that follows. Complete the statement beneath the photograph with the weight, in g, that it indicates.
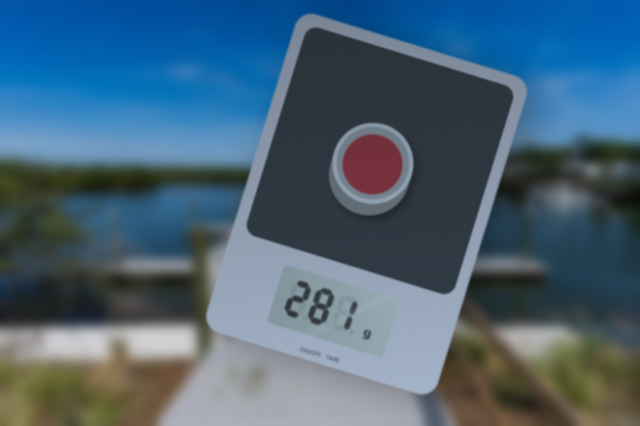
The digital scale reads 281 g
